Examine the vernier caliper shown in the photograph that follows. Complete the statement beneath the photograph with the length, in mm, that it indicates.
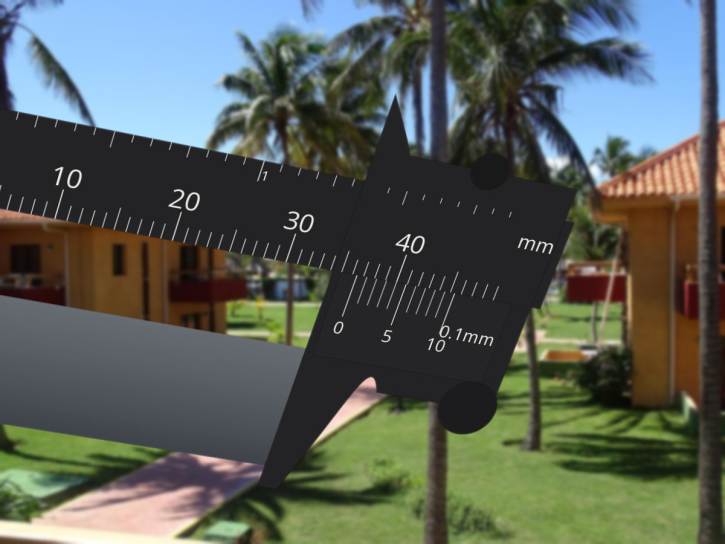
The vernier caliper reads 36.4 mm
